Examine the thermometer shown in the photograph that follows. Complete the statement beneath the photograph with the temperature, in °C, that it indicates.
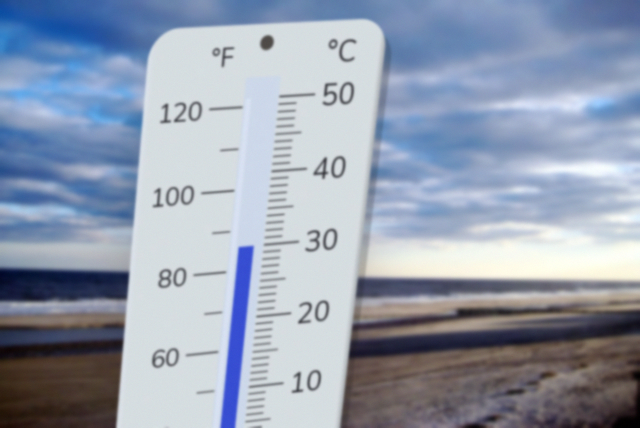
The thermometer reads 30 °C
